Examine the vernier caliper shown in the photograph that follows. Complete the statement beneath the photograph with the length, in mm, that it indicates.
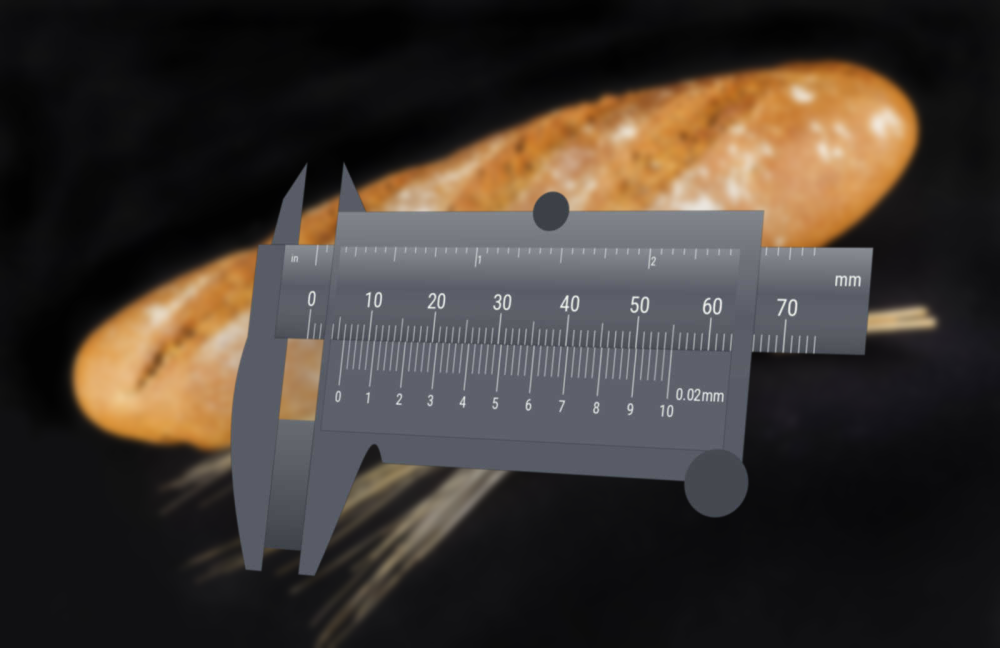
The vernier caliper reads 6.0 mm
